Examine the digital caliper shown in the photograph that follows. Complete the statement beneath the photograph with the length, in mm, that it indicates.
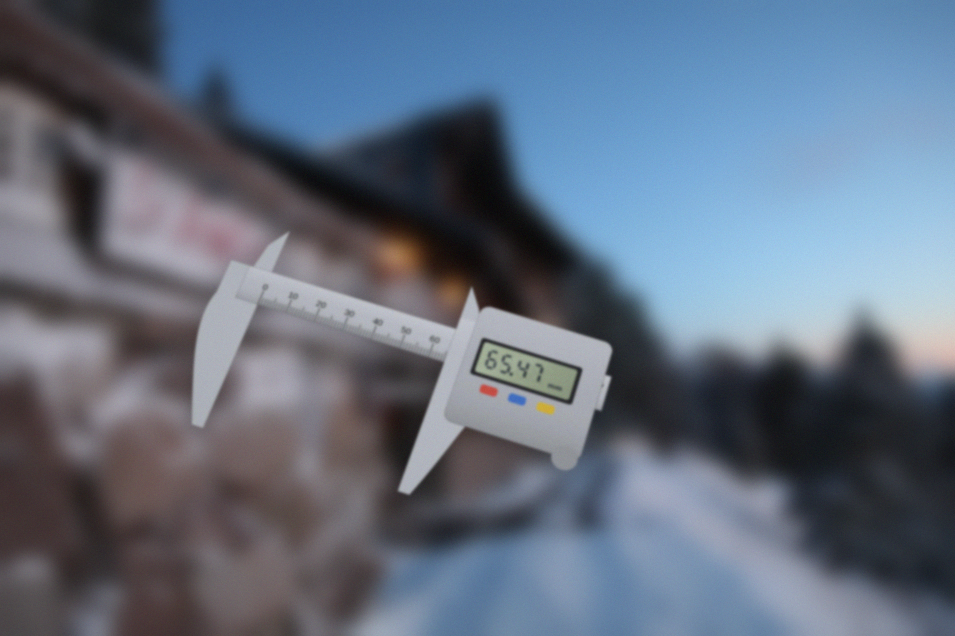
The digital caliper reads 65.47 mm
